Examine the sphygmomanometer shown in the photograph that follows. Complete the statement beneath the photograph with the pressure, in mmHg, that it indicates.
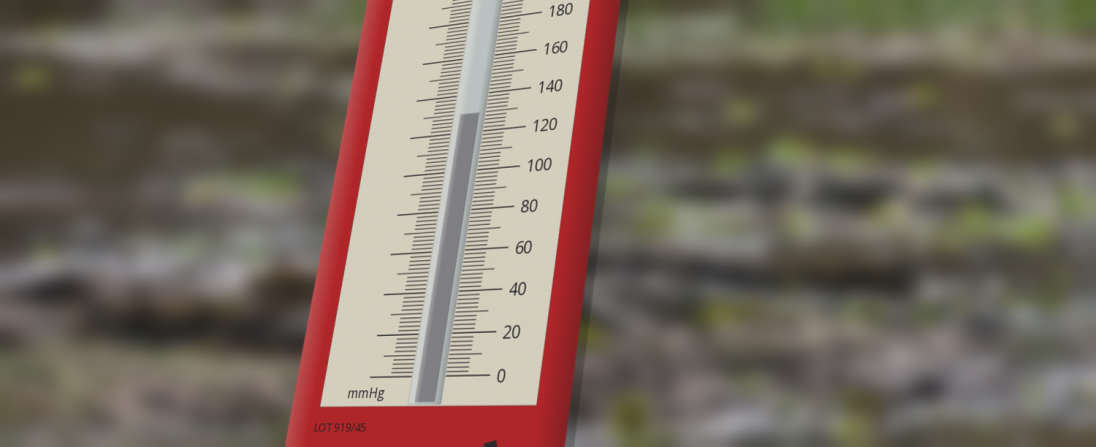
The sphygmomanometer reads 130 mmHg
